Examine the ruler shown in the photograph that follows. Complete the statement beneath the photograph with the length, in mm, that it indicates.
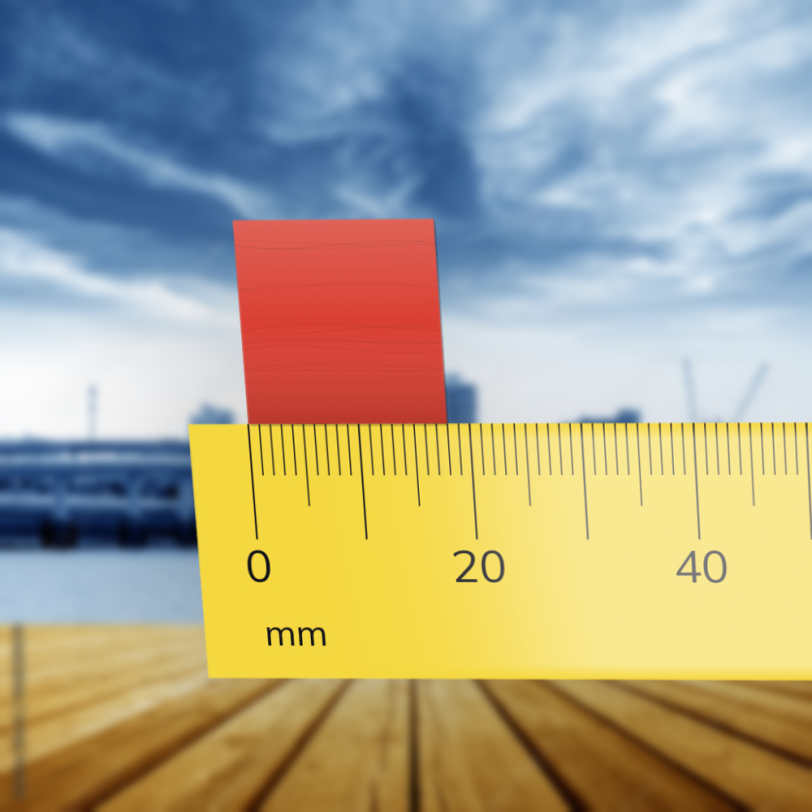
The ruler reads 18 mm
